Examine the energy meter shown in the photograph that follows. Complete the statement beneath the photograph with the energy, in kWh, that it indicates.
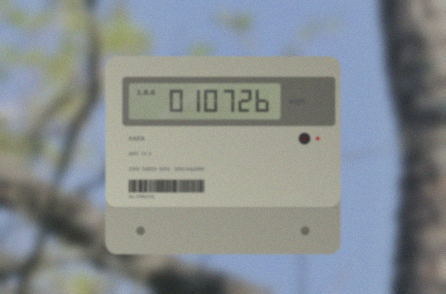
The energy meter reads 10726 kWh
